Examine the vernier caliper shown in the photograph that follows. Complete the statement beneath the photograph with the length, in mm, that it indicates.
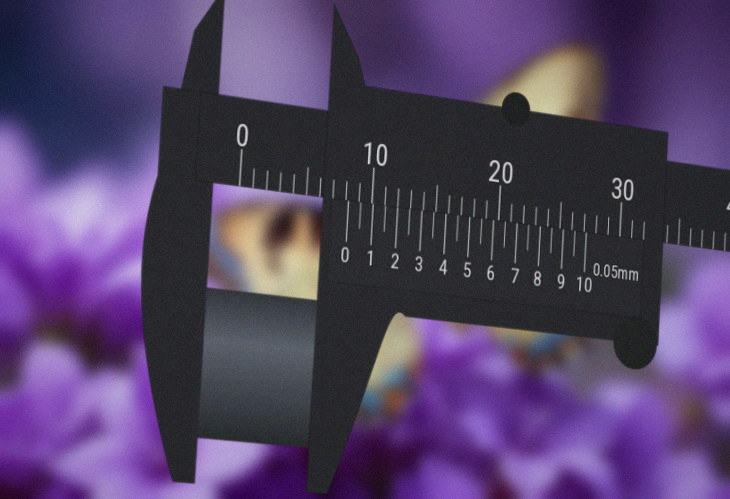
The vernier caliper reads 8.2 mm
